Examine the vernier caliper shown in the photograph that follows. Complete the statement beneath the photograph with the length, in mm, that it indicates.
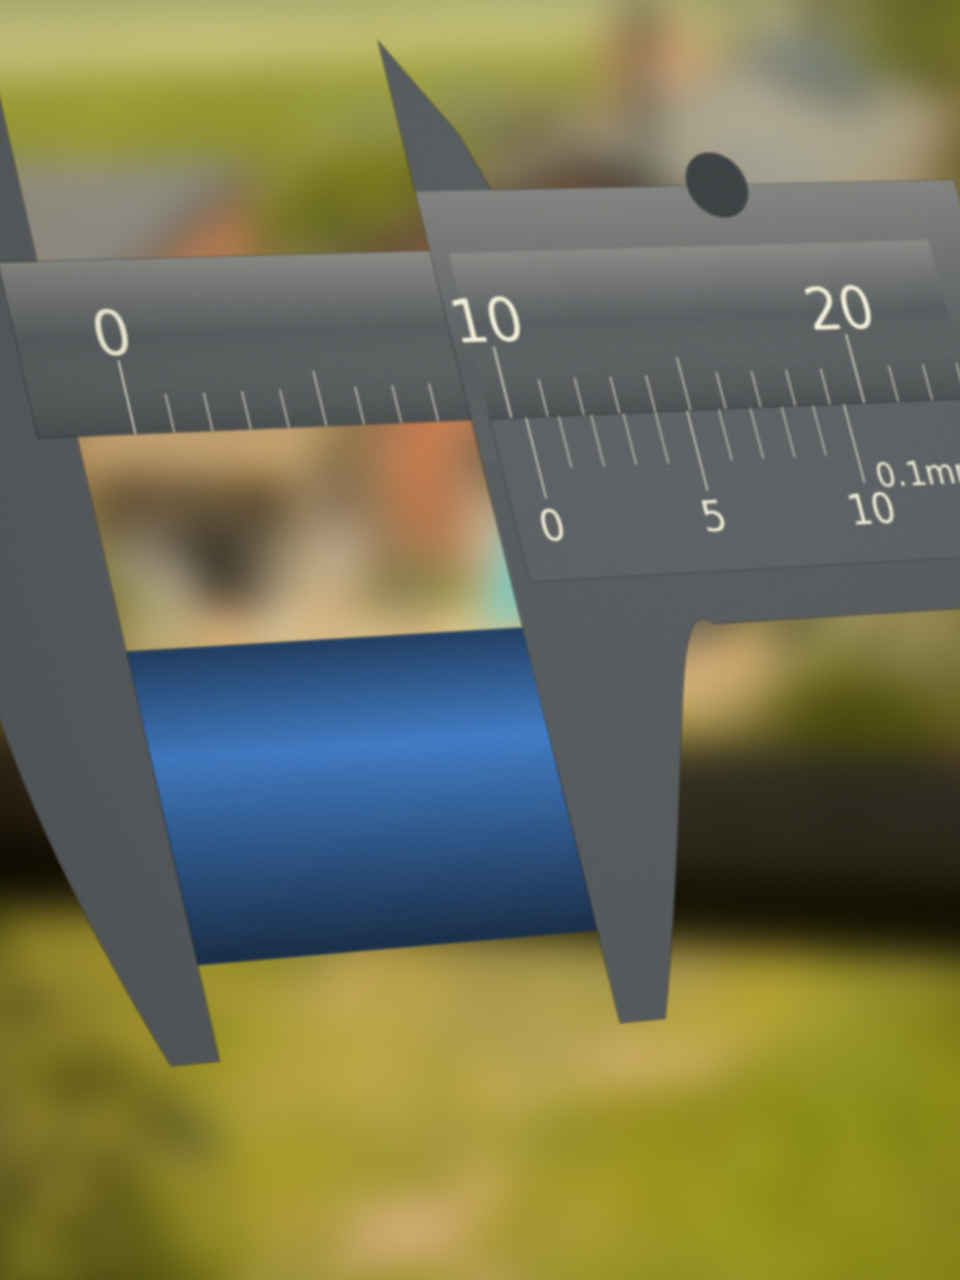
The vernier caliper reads 10.4 mm
